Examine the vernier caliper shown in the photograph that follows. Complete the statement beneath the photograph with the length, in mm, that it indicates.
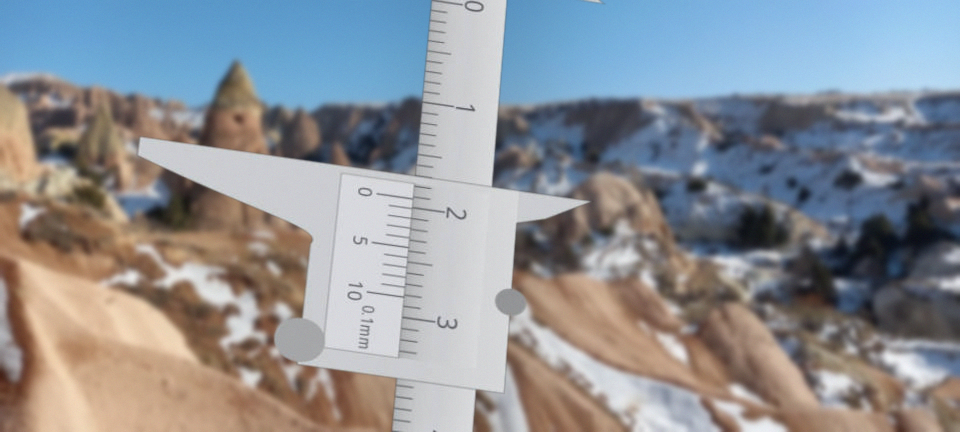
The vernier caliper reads 19.2 mm
